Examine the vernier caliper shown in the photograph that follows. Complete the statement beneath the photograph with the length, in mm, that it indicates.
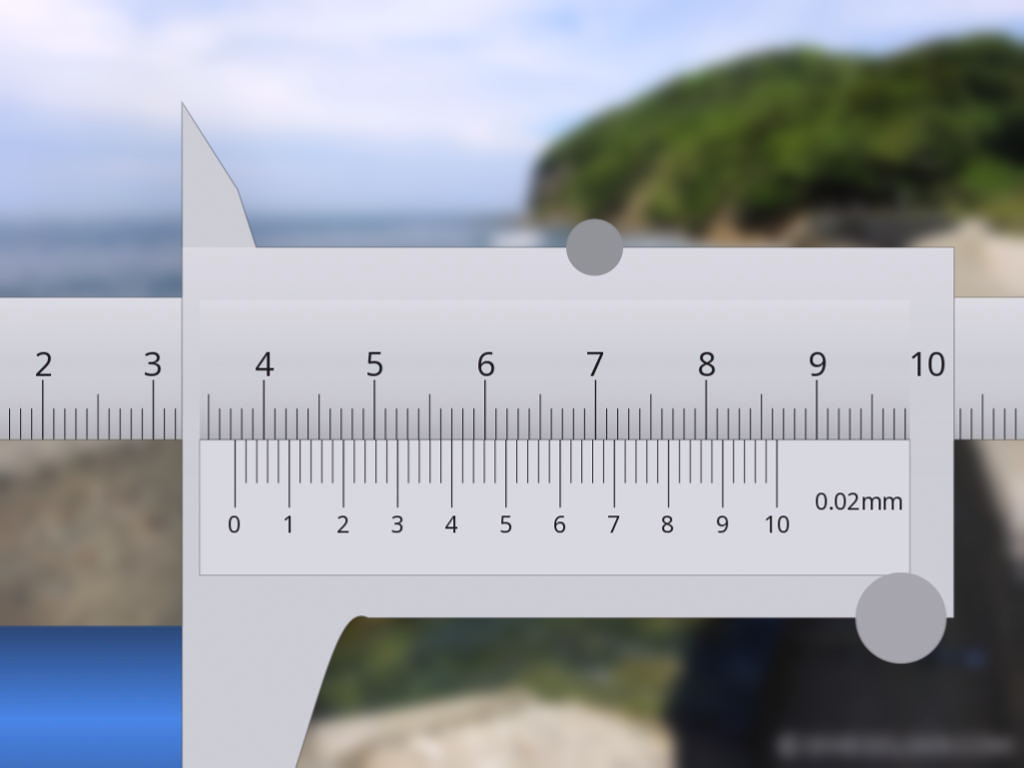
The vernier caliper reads 37.4 mm
